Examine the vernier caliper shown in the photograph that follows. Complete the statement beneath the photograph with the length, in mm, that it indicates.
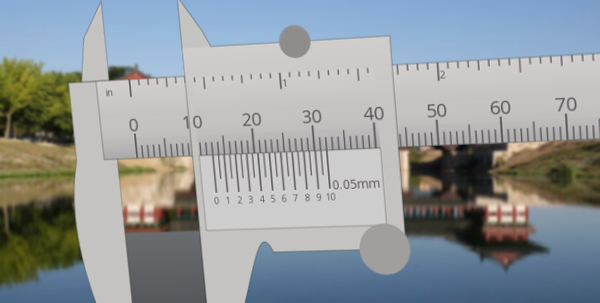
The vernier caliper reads 13.0 mm
